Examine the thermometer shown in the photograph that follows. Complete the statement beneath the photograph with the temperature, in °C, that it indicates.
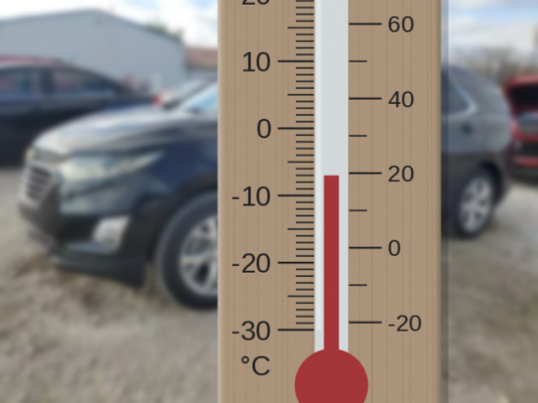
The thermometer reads -7 °C
